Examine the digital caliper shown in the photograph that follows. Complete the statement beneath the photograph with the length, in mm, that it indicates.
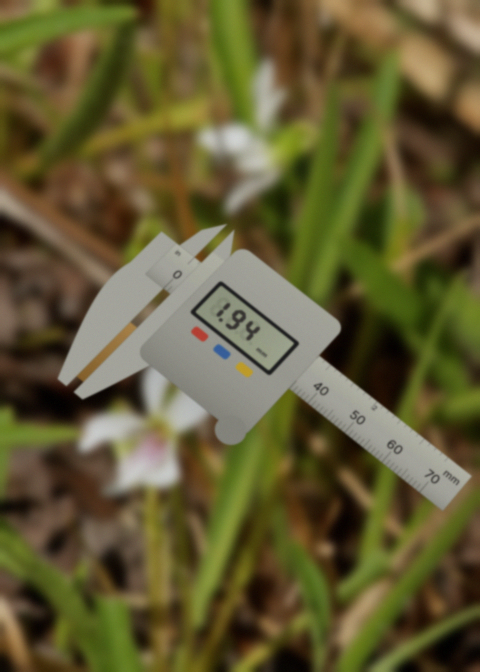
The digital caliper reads 1.94 mm
